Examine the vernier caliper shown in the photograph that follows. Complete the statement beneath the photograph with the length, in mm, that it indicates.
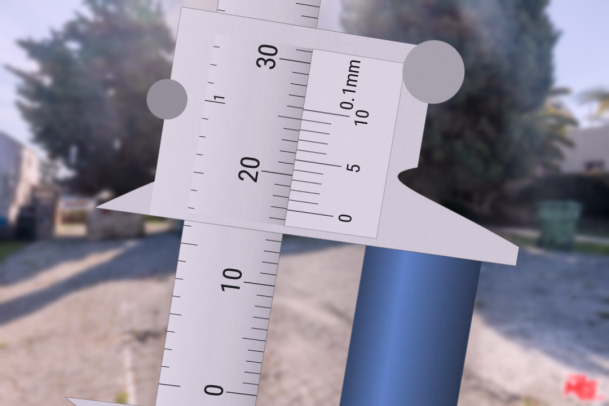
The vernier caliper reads 16.9 mm
